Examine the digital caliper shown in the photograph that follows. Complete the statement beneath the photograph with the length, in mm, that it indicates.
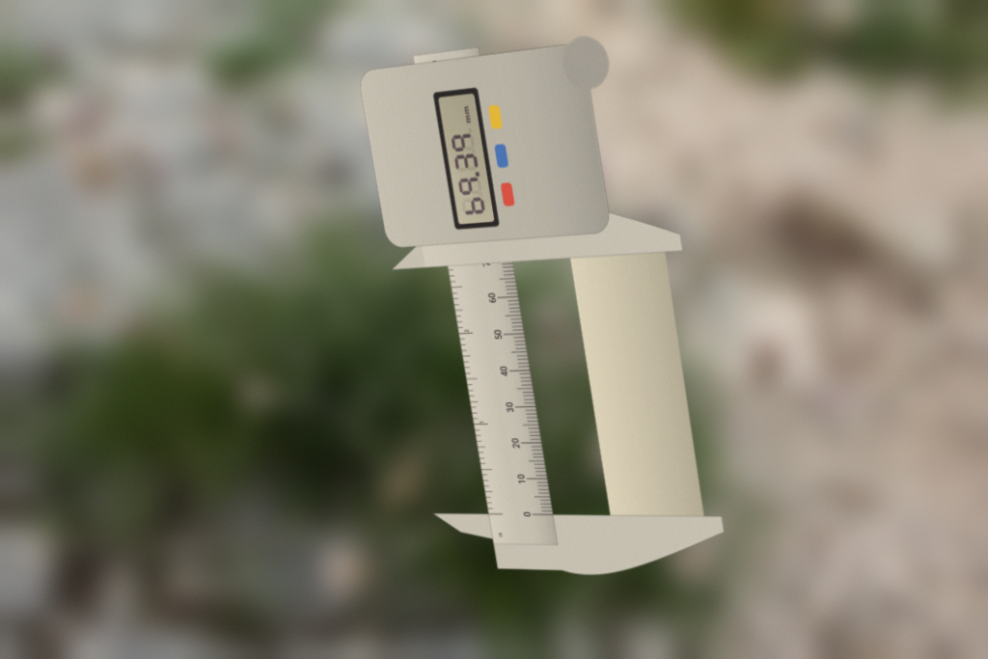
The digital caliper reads 69.39 mm
